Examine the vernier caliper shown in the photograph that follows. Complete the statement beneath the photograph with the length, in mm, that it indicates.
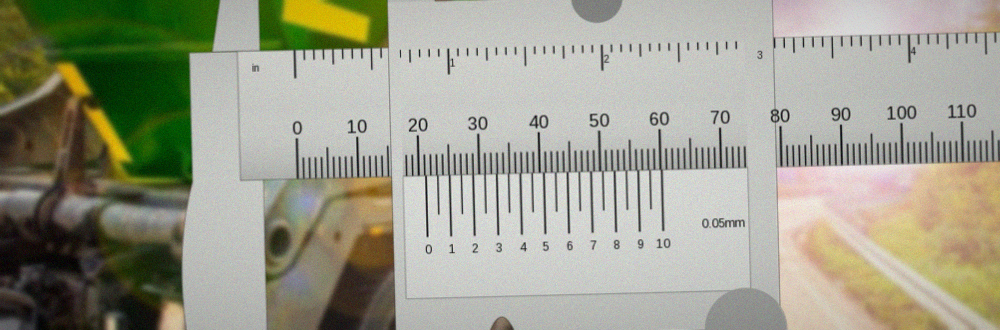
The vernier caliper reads 21.2 mm
